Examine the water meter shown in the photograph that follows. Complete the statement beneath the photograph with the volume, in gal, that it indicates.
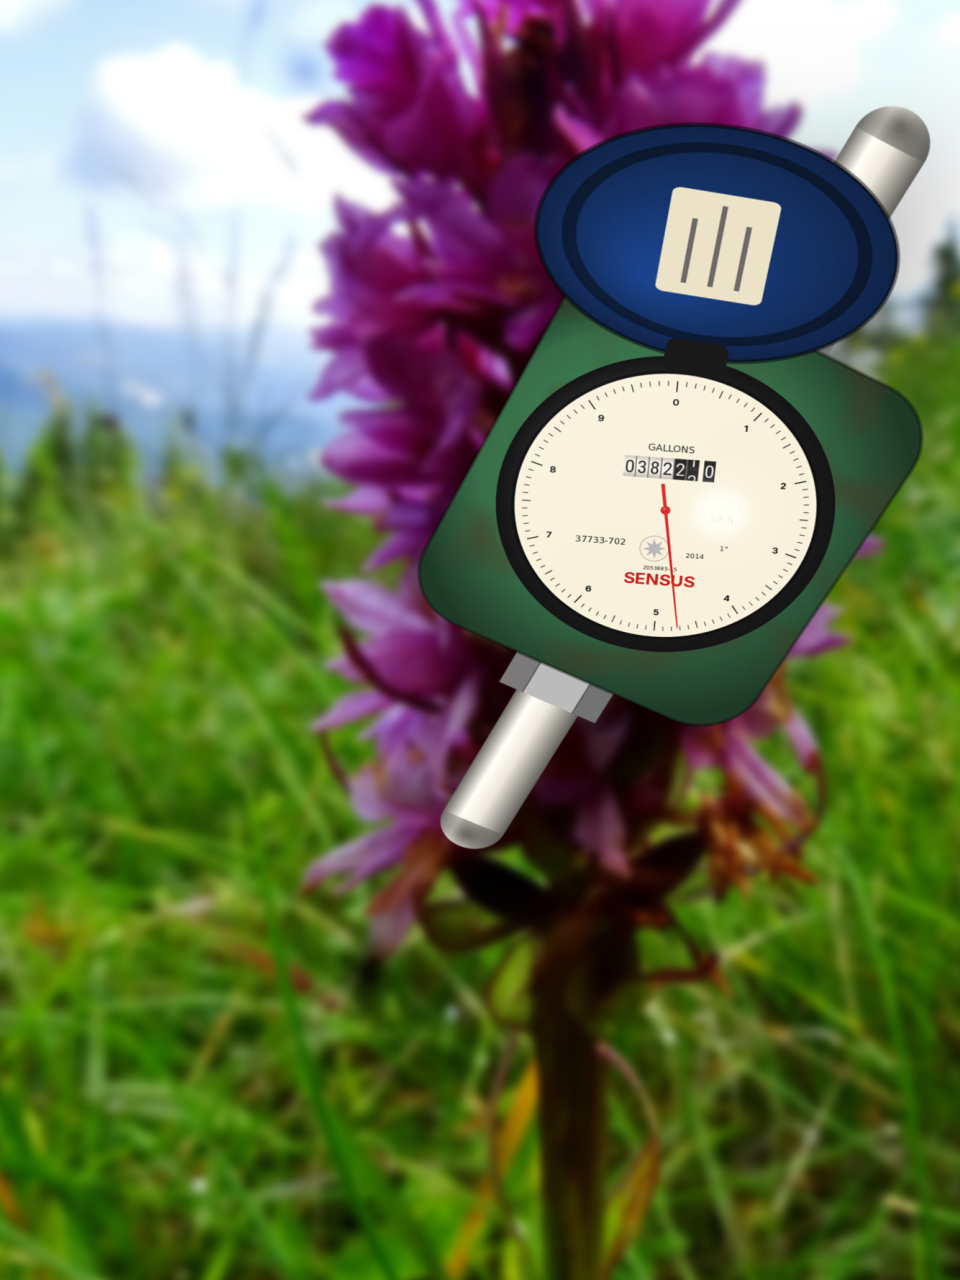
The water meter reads 382214.7 gal
